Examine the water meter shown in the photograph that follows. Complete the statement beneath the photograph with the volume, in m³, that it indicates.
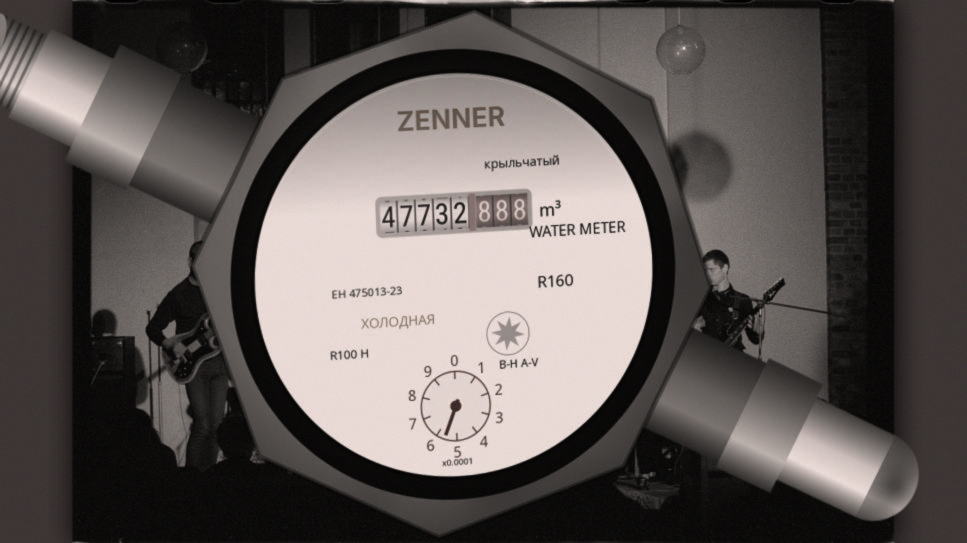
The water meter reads 47732.8885 m³
